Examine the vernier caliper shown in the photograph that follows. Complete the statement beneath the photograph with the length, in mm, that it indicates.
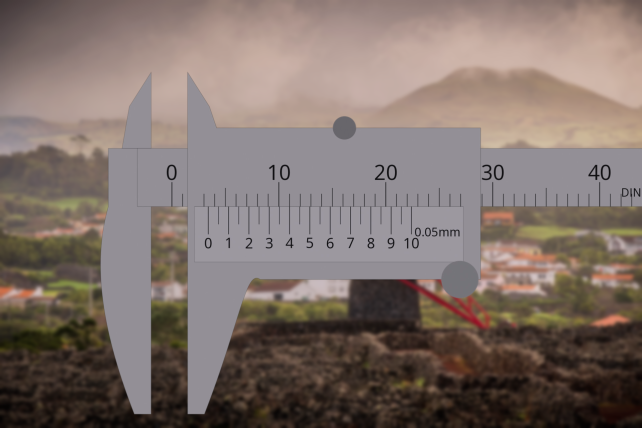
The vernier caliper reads 3.4 mm
